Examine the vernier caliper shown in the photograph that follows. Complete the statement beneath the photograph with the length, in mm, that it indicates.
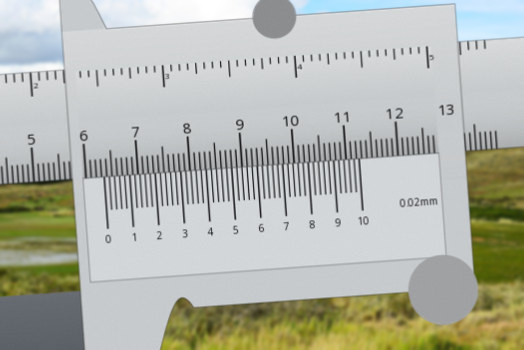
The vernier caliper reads 63.5 mm
